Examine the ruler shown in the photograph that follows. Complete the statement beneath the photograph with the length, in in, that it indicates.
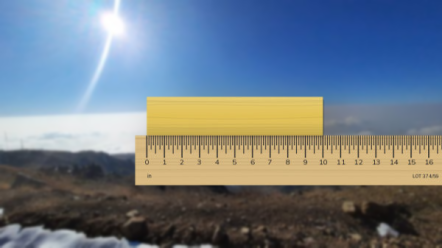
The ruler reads 10 in
